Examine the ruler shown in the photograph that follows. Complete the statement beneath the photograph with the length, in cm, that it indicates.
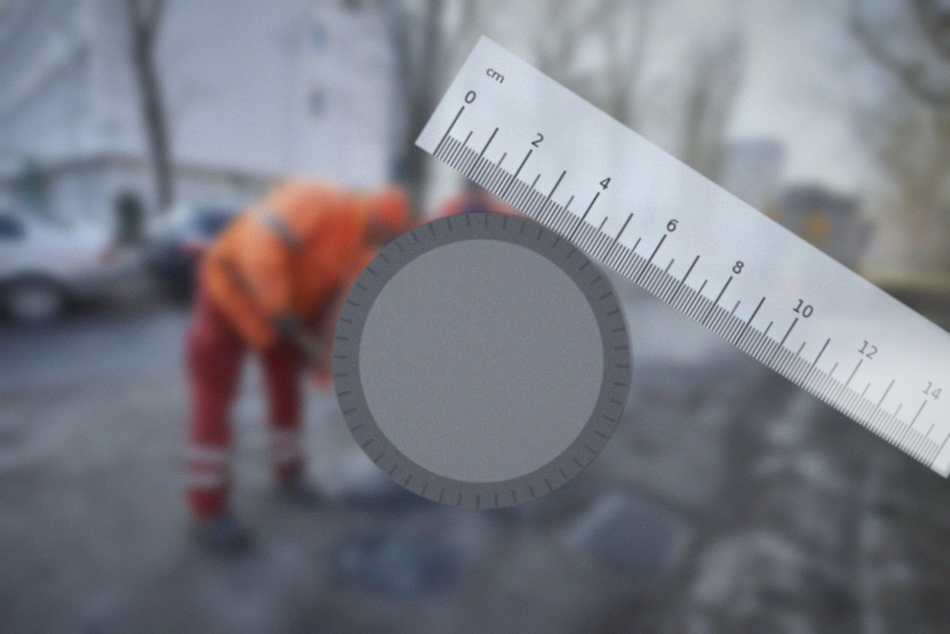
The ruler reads 7.5 cm
